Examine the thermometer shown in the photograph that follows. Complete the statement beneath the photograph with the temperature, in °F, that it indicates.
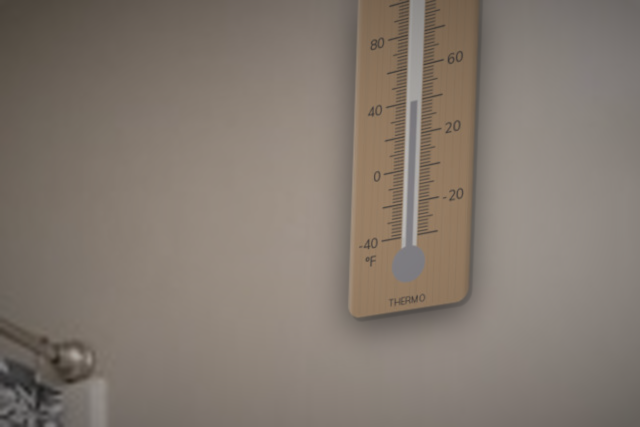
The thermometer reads 40 °F
